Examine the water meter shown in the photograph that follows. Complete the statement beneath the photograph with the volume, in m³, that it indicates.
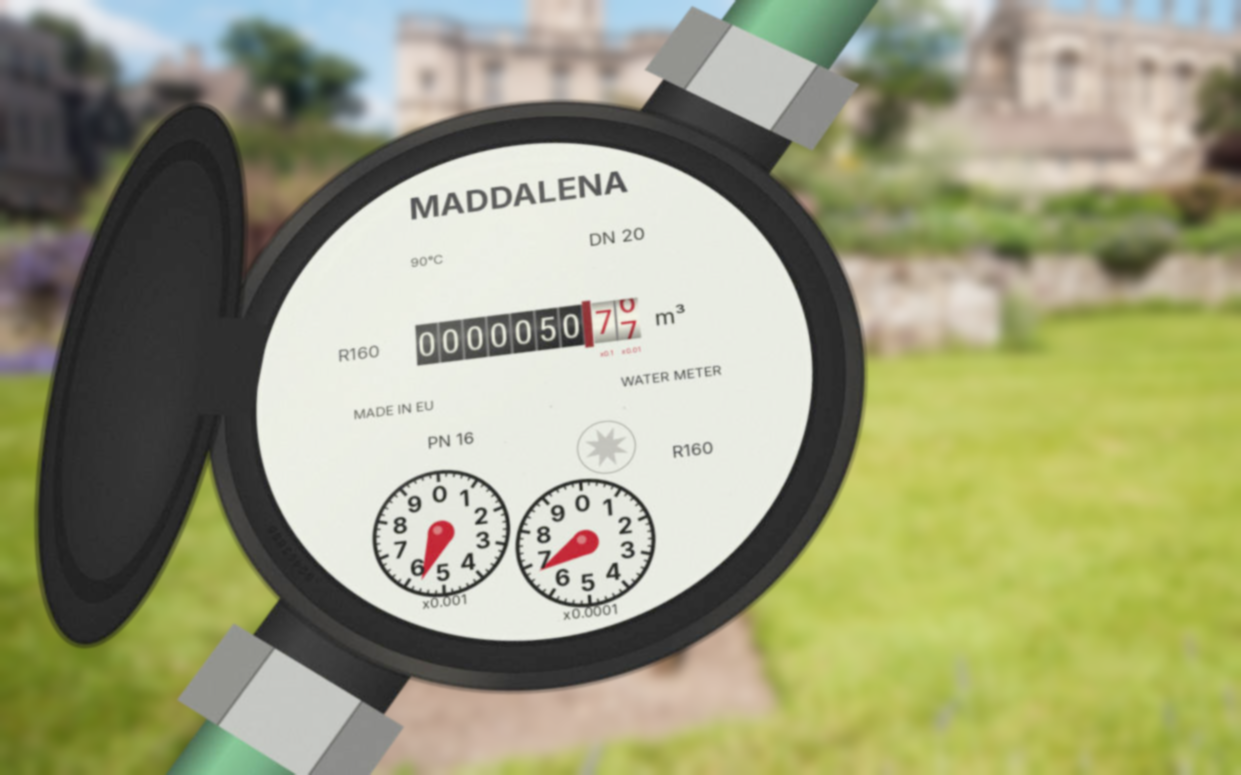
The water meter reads 50.7656 m³
